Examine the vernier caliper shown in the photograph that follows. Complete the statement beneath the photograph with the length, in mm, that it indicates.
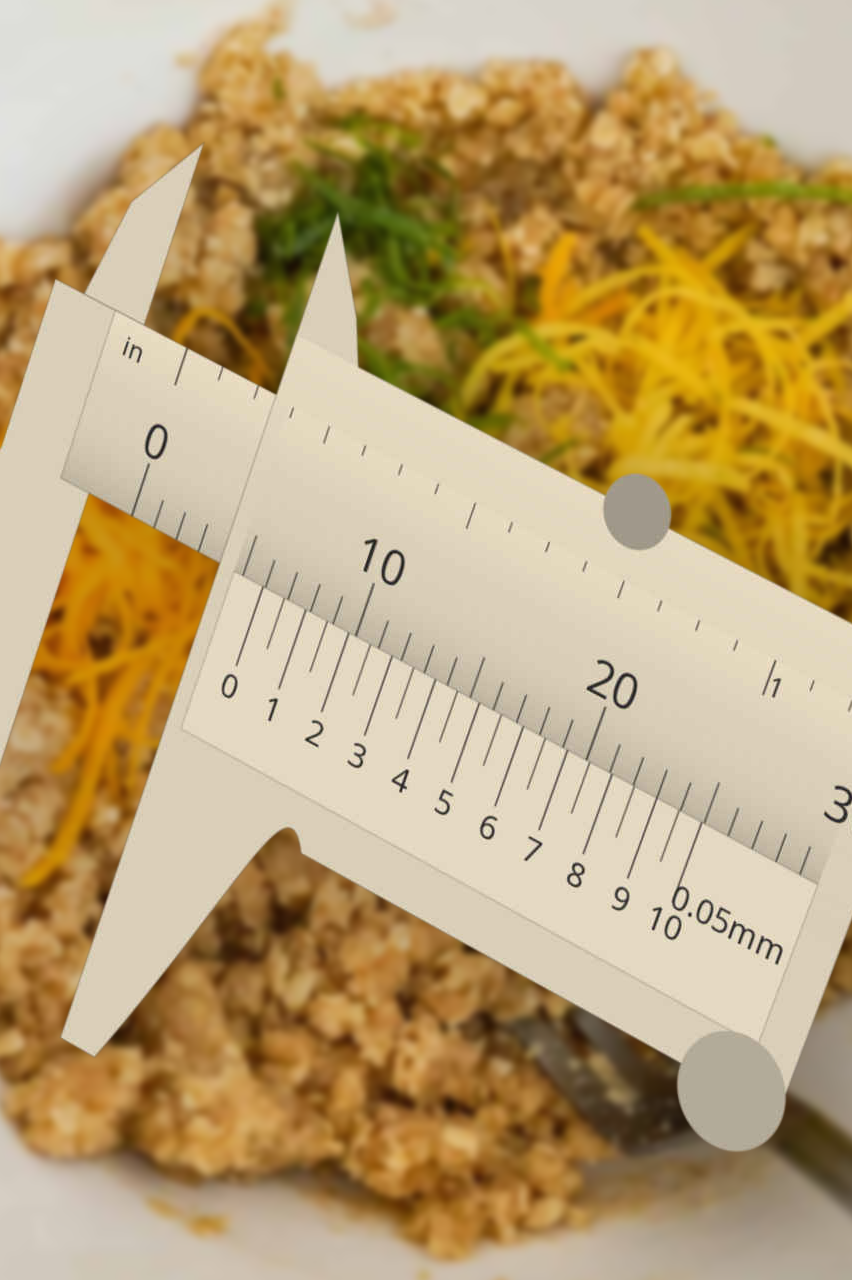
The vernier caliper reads 5.90 mm
